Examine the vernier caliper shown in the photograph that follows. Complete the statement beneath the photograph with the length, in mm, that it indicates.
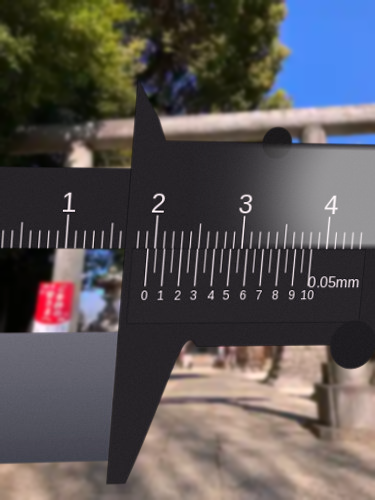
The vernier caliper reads 19.2 mm
